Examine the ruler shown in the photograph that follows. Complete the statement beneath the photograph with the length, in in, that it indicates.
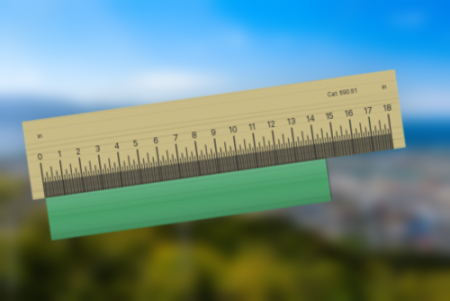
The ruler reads 14.5 in
